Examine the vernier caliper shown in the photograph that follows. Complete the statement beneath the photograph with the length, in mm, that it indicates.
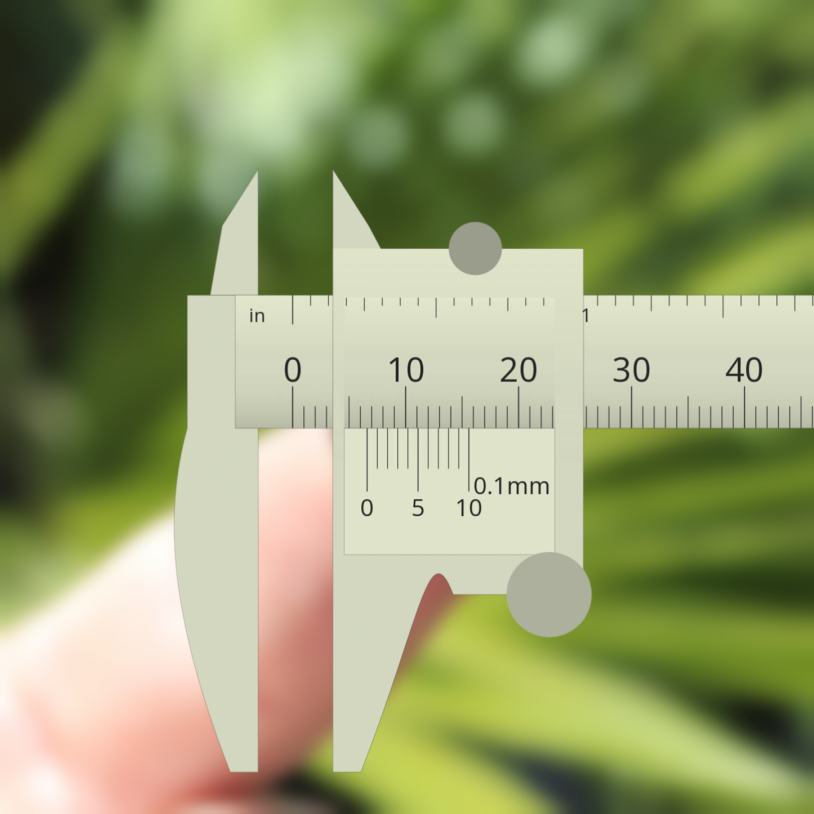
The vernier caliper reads 6.6 mm
